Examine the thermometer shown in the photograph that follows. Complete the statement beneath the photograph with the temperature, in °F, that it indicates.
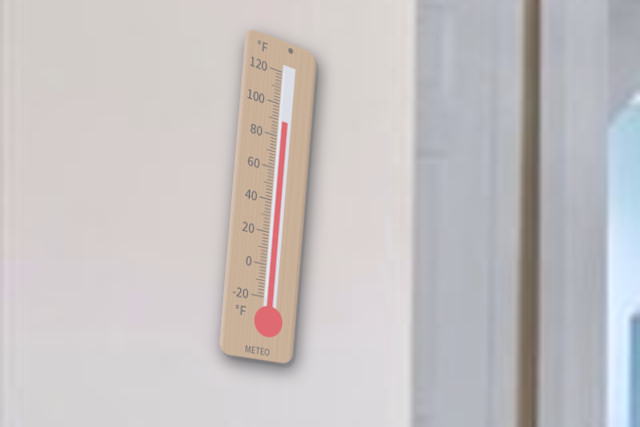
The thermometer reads 90 °F
